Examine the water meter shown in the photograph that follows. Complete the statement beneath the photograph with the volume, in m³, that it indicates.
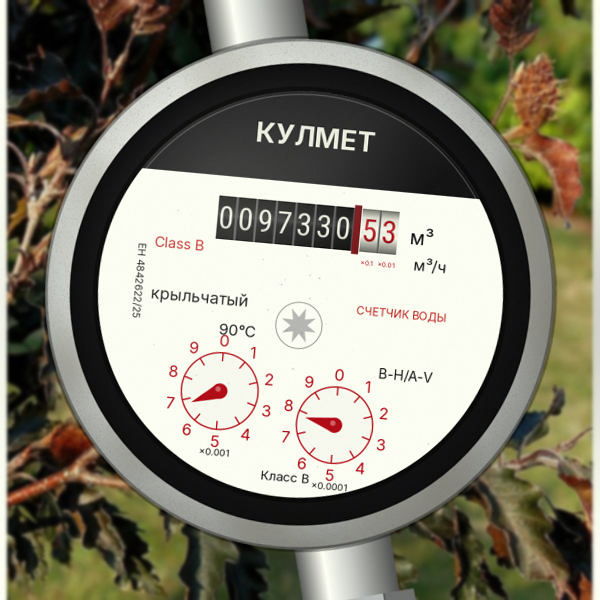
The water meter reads 97330.5367 m³
